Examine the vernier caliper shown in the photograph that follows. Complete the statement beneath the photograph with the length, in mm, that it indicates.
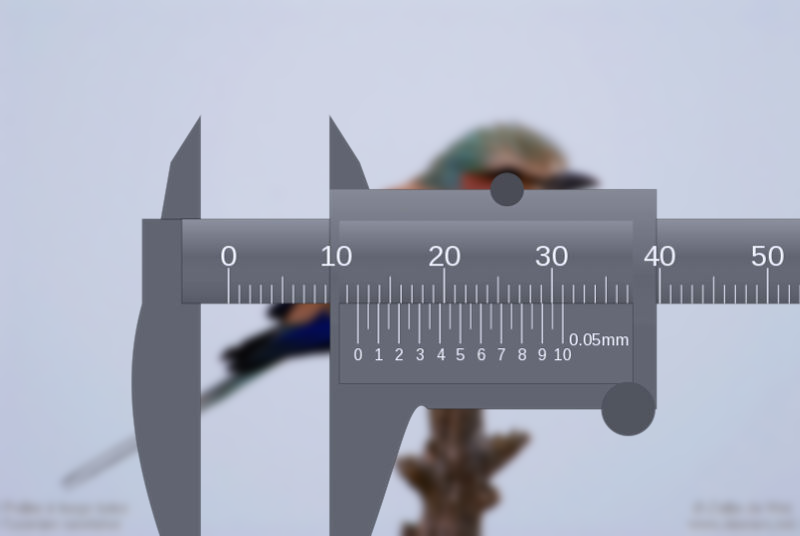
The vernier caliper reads 12.0 mm
